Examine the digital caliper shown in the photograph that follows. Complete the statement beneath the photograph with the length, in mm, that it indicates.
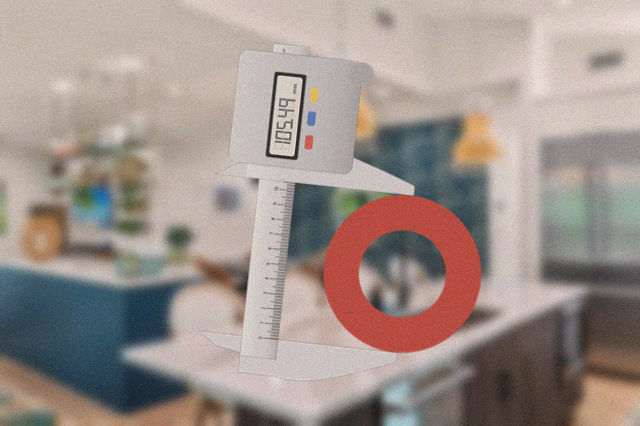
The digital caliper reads 105.49 mm
